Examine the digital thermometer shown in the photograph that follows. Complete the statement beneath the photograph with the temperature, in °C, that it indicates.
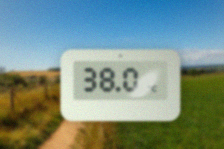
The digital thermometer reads 38.0 °C
